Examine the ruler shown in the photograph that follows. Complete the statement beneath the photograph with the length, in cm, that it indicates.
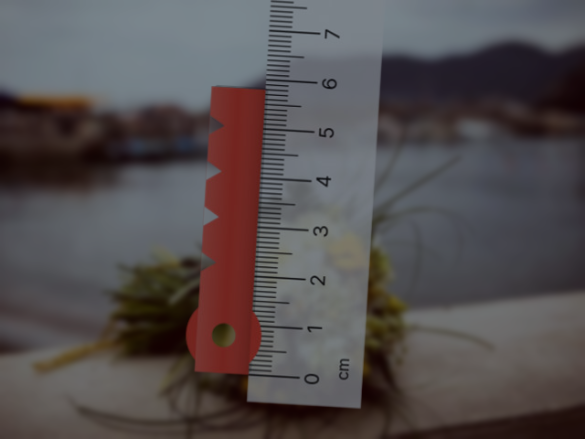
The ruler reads 5.8 cm
